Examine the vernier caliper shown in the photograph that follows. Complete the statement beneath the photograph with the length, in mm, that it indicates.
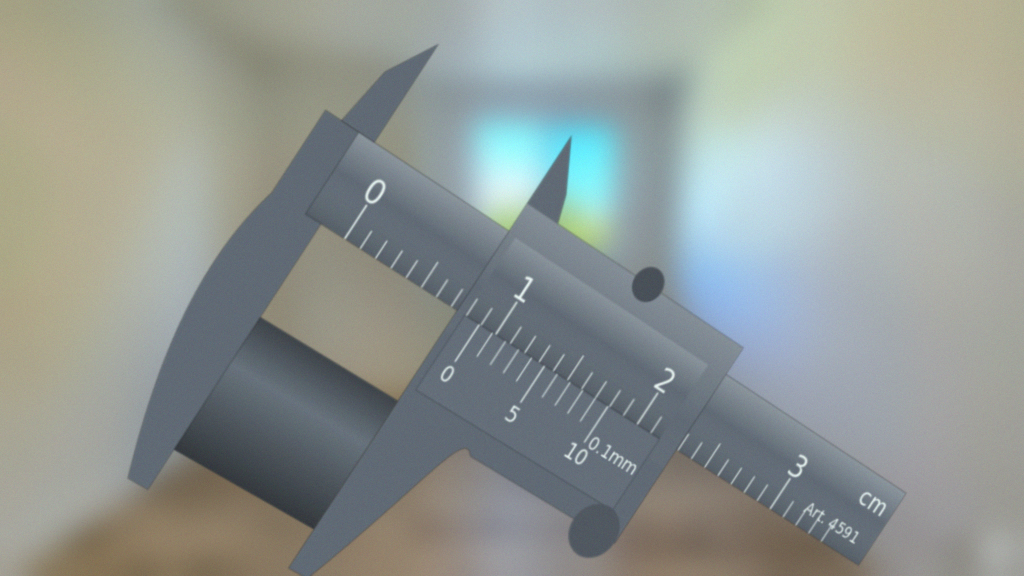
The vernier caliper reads 8.9 mm
